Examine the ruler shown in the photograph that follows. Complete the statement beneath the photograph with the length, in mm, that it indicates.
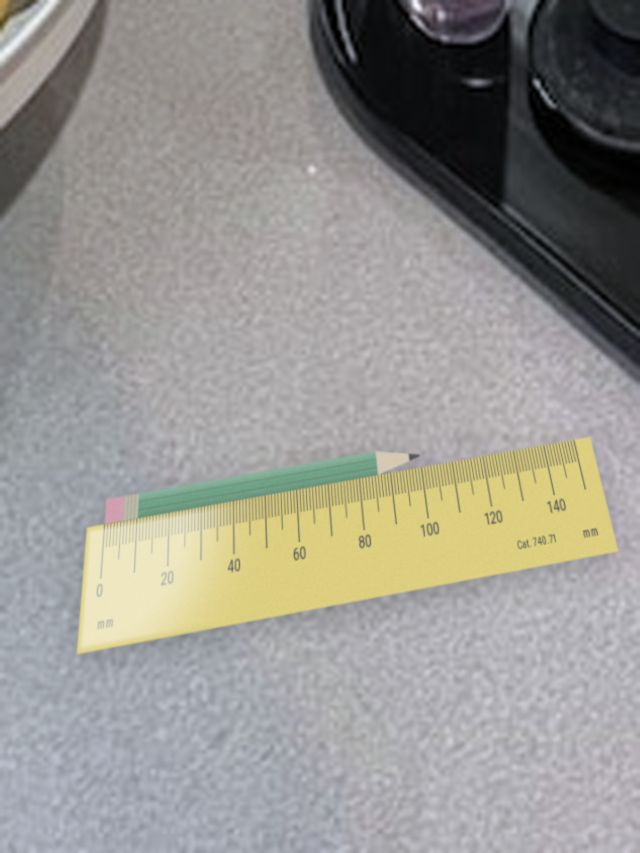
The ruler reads 100 mm
